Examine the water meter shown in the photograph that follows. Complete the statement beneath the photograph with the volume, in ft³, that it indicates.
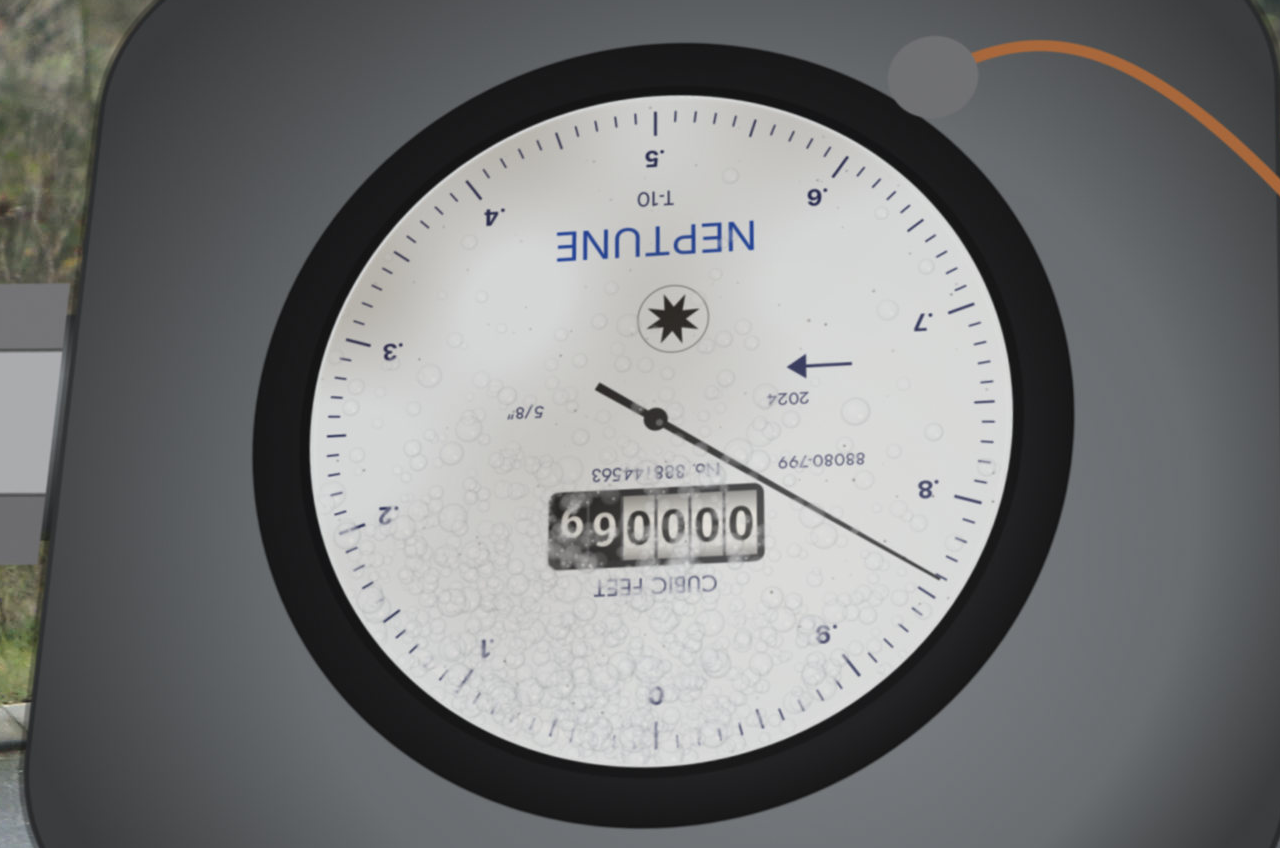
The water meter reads 68.84 ft³
